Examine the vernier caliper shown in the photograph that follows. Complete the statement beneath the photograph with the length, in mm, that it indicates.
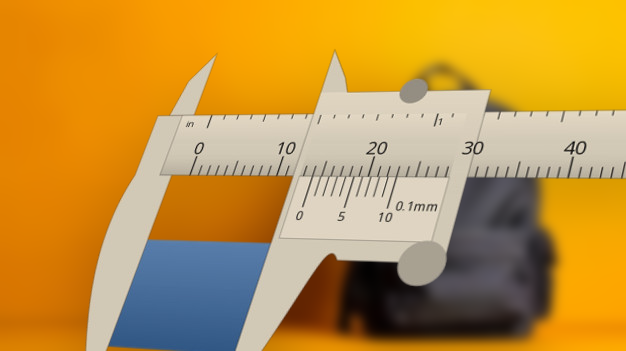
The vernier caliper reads 14.0 mm
